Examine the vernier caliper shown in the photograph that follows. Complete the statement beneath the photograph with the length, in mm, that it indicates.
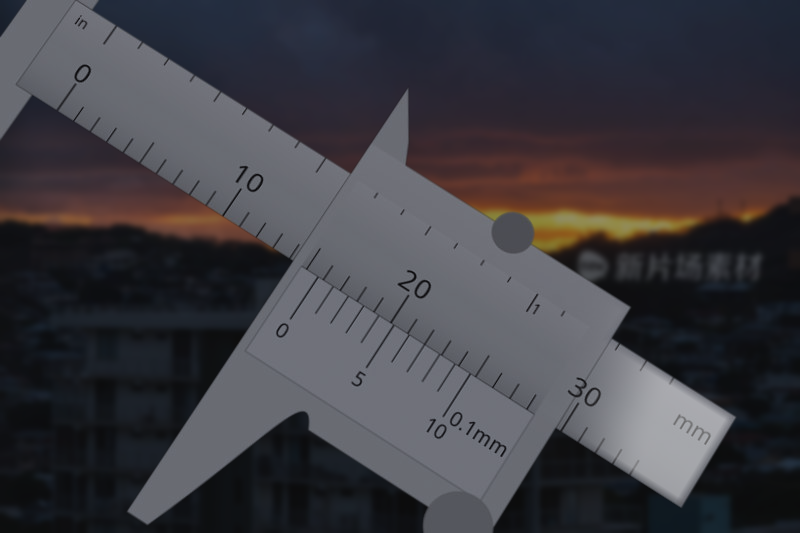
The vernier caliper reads 15.7 mm
